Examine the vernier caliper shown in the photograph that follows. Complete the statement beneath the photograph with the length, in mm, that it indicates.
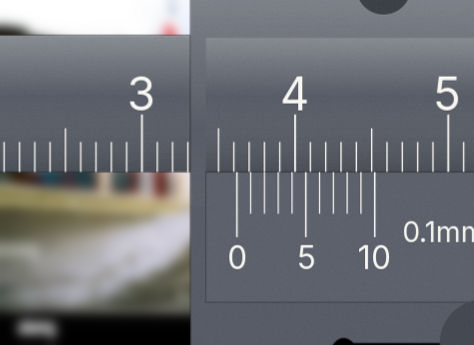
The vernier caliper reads 36.2 mm
